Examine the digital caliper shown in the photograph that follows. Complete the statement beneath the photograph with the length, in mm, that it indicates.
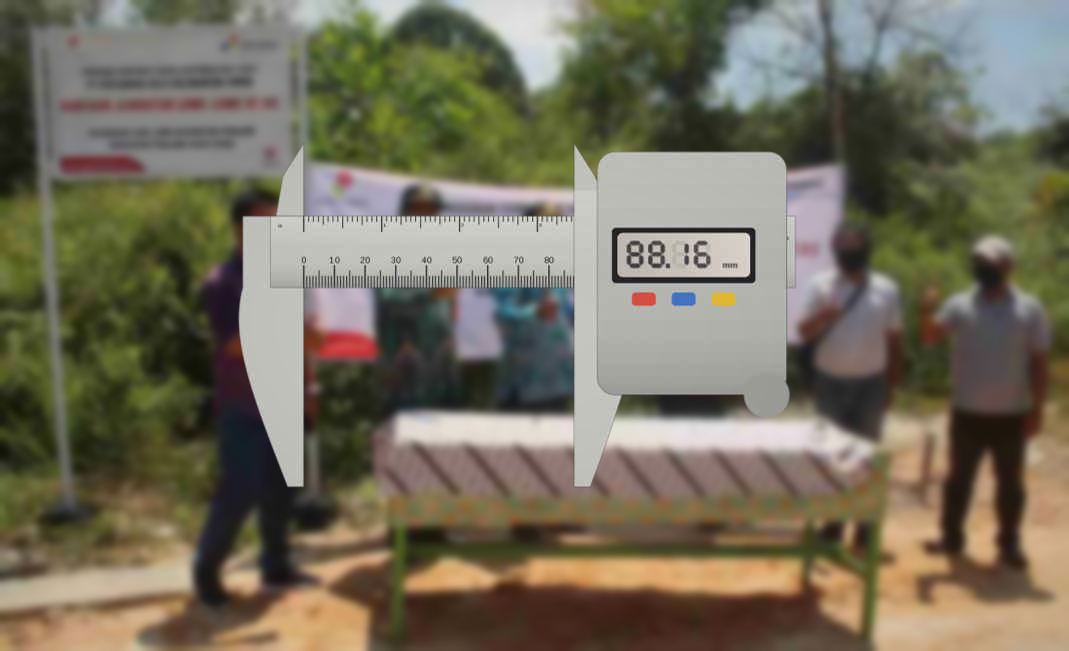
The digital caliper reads 88.16 mm
